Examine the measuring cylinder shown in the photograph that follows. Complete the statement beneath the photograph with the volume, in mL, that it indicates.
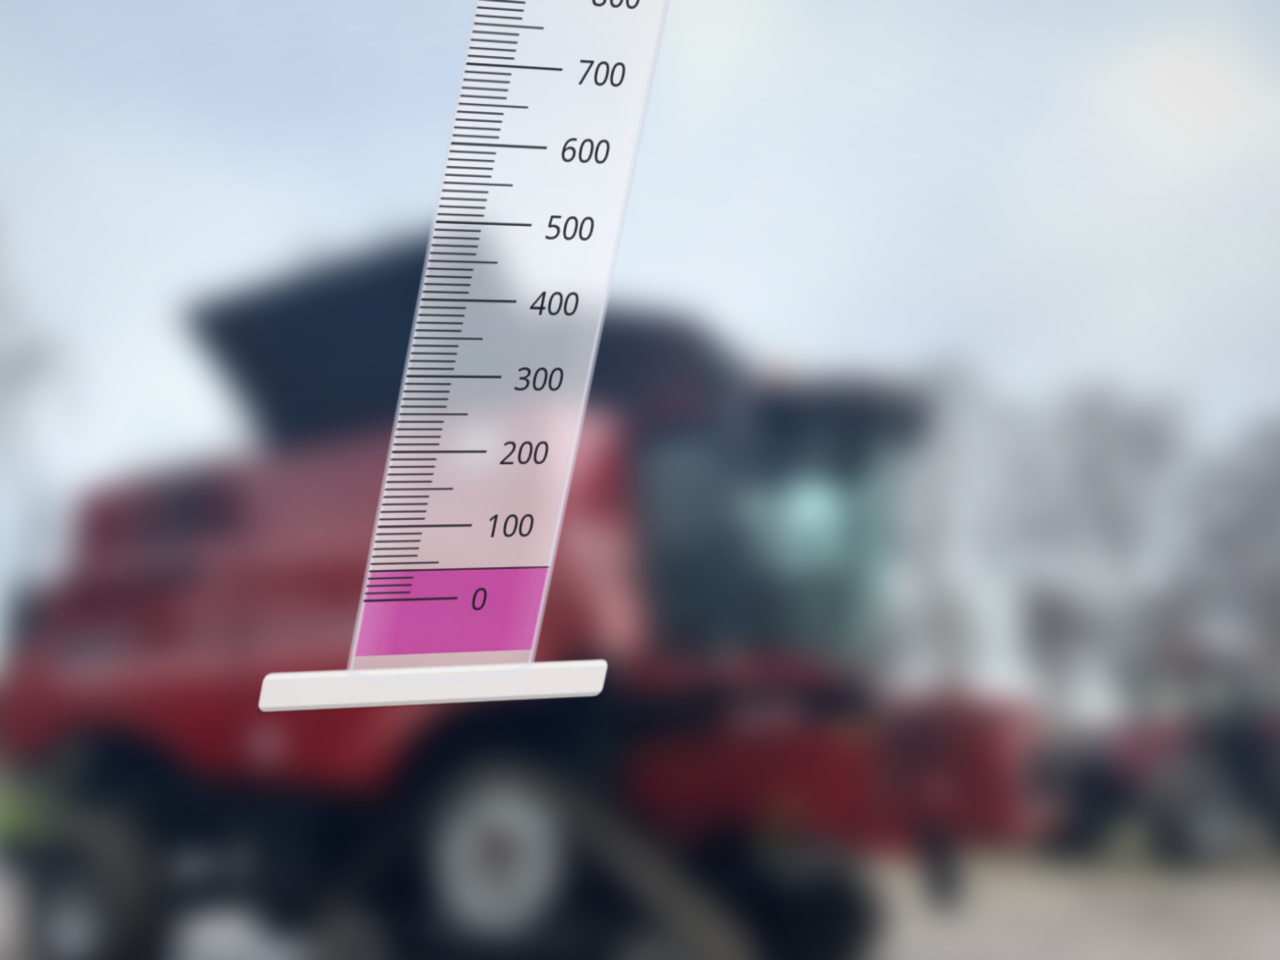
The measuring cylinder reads 40 mL
